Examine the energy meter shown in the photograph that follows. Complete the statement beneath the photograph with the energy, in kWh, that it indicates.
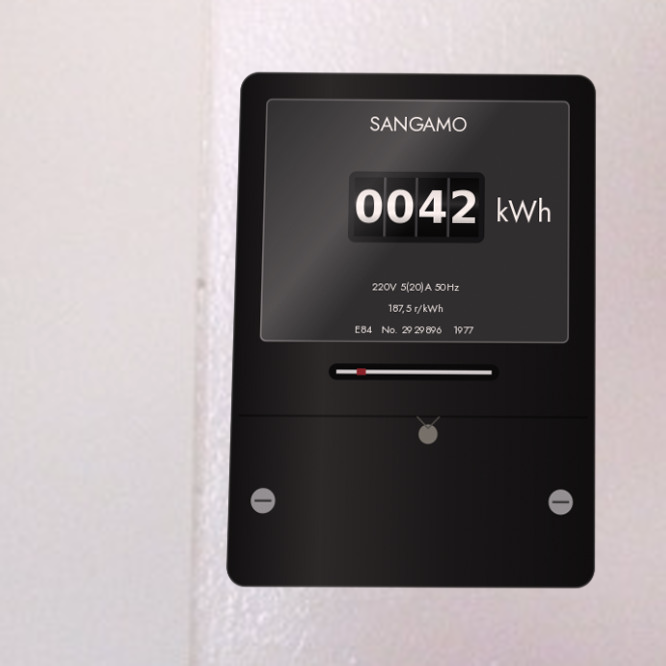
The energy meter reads 42 kWh
